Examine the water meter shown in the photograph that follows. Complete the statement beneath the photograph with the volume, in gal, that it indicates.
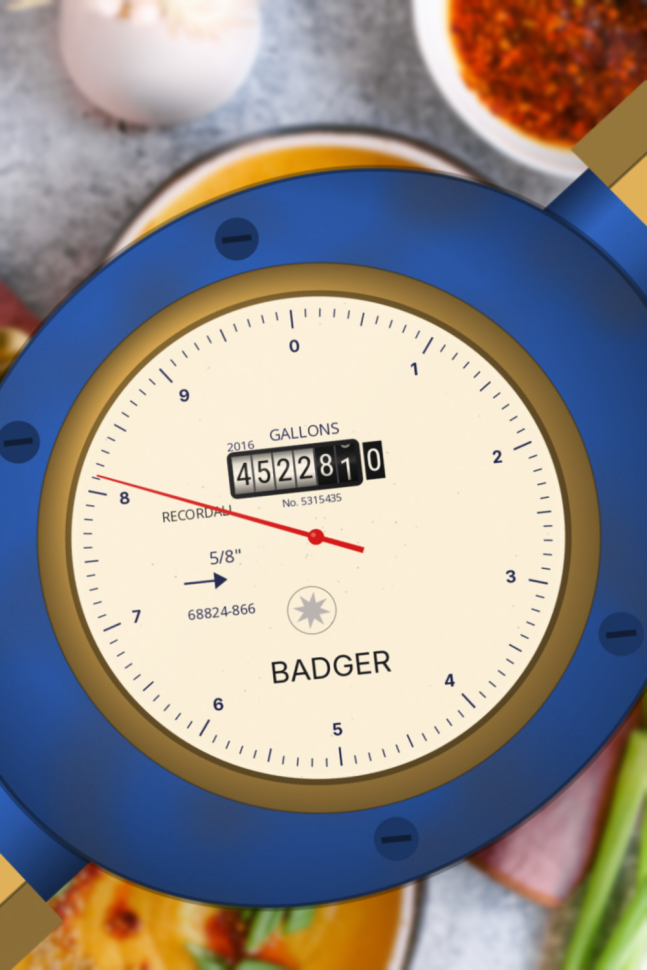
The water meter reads 4522808.1 gal
